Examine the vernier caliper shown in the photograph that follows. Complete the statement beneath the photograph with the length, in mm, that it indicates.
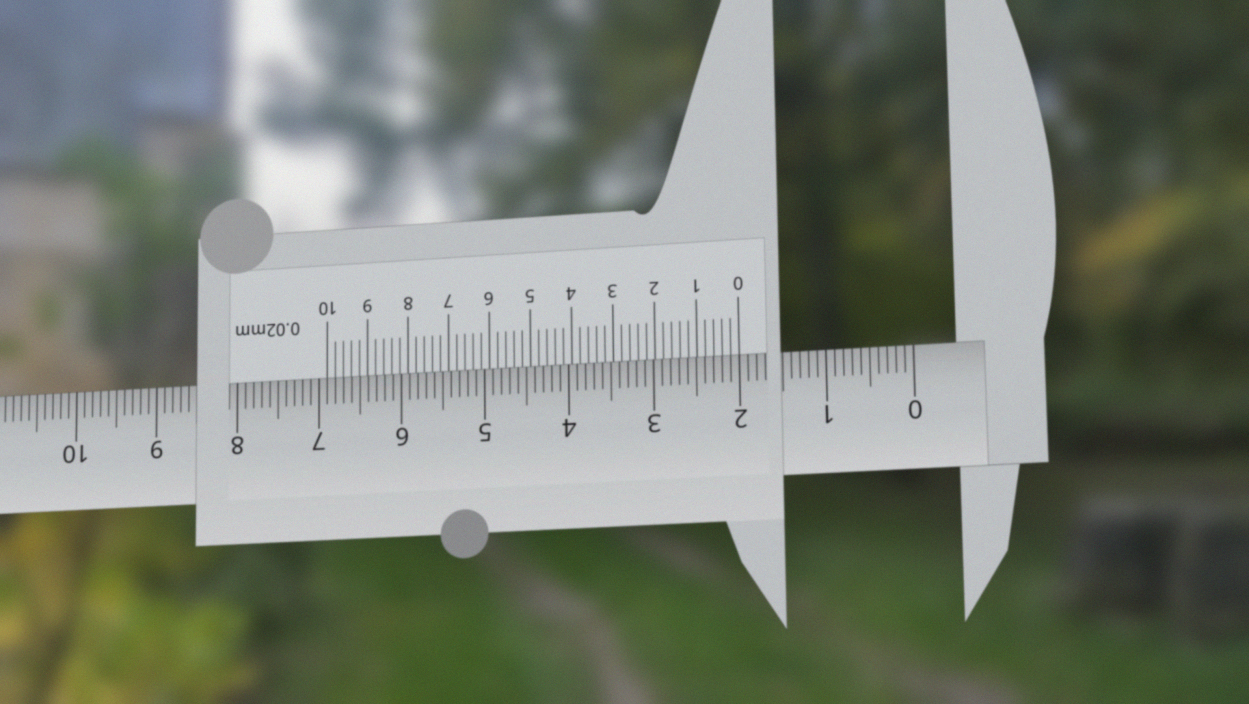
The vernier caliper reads 20.0 mm
